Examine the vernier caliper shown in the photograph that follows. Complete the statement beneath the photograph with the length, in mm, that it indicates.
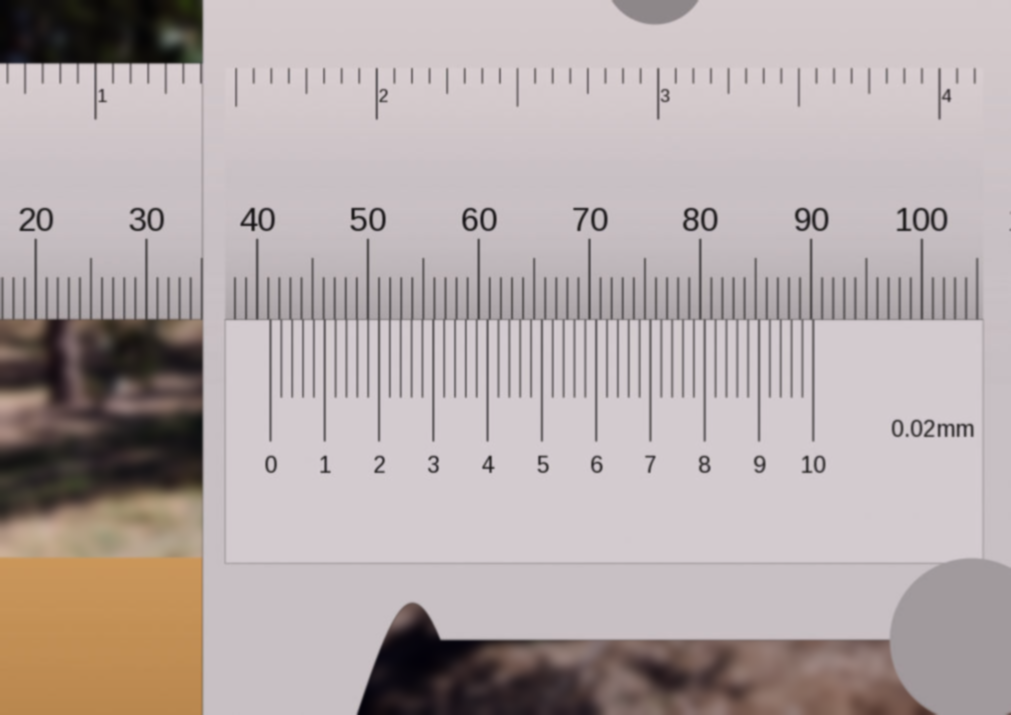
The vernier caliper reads 41.2 mm
